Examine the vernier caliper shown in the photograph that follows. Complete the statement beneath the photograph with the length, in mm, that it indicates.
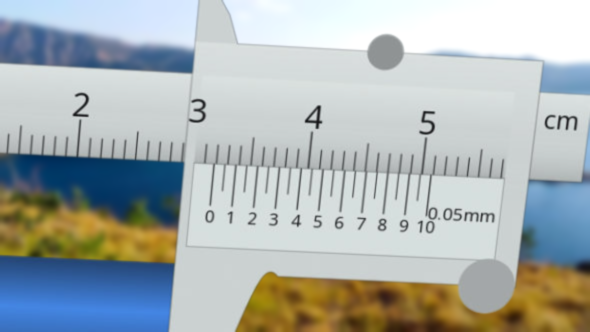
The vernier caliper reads 31.8 mm
